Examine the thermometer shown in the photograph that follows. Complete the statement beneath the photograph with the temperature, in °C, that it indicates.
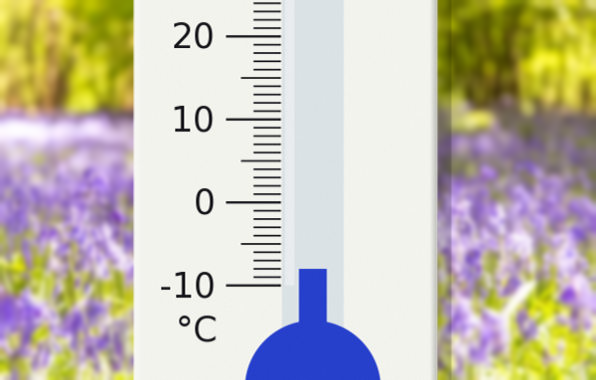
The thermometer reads -8 °C
